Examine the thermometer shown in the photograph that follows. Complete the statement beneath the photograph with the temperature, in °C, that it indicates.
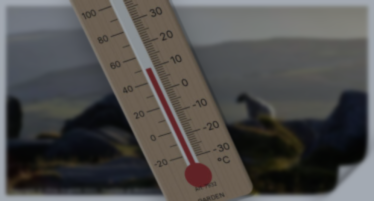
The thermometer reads 10 °C
